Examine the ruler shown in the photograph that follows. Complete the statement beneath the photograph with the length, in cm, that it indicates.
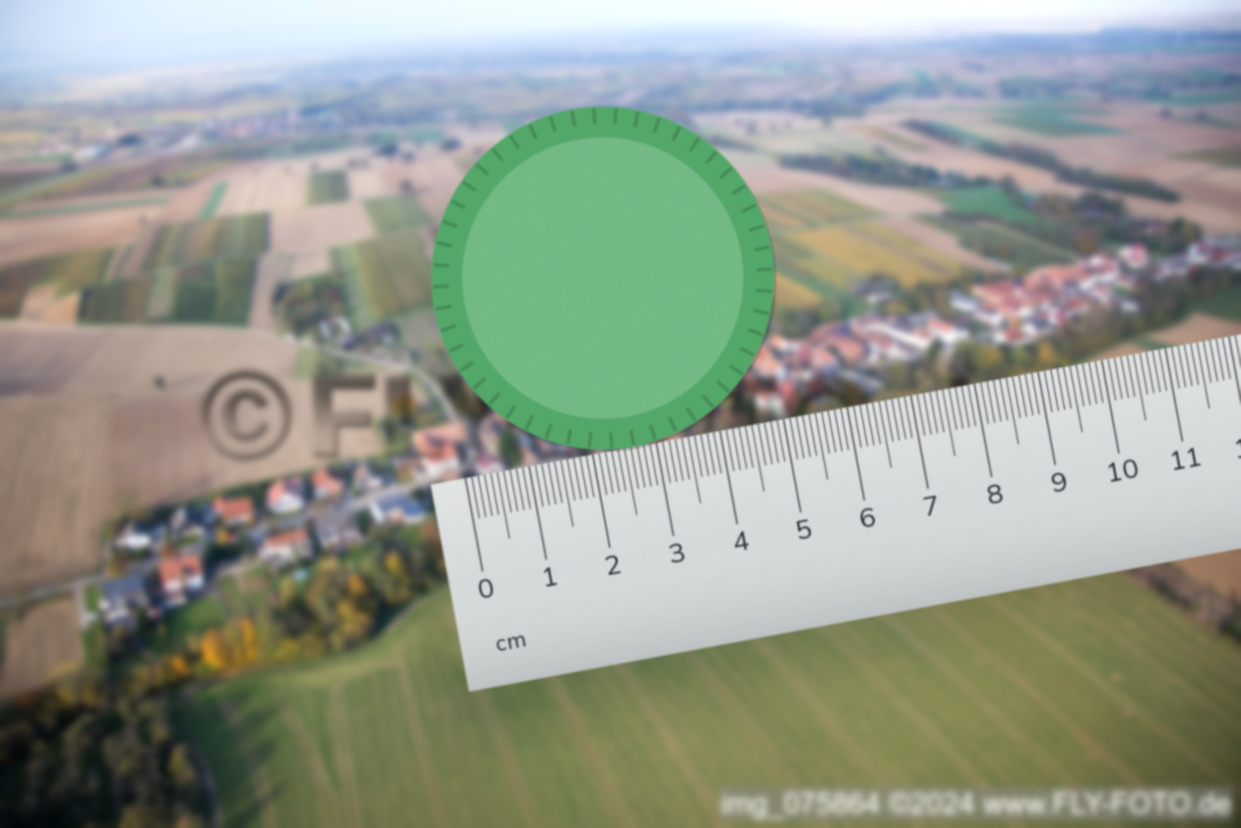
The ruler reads 5.3 cm
